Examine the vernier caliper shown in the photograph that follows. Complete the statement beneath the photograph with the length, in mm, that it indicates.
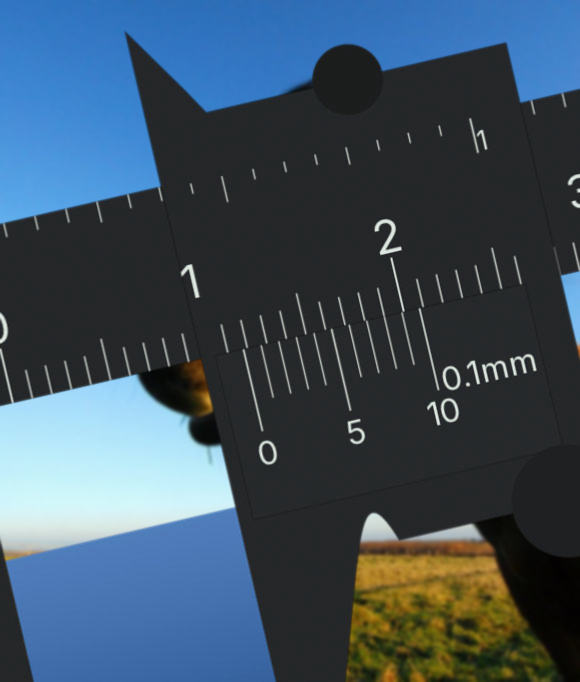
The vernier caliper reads 11.8 mm
